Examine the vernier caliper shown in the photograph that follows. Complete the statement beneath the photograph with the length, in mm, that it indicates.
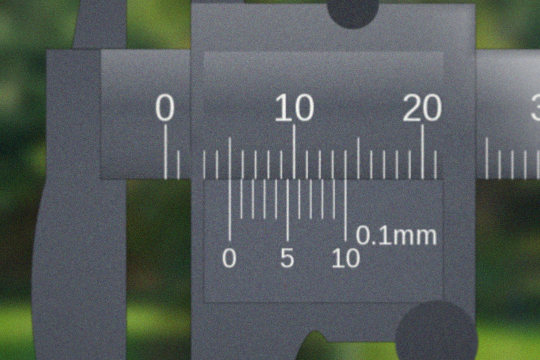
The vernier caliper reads 5.0 mm
